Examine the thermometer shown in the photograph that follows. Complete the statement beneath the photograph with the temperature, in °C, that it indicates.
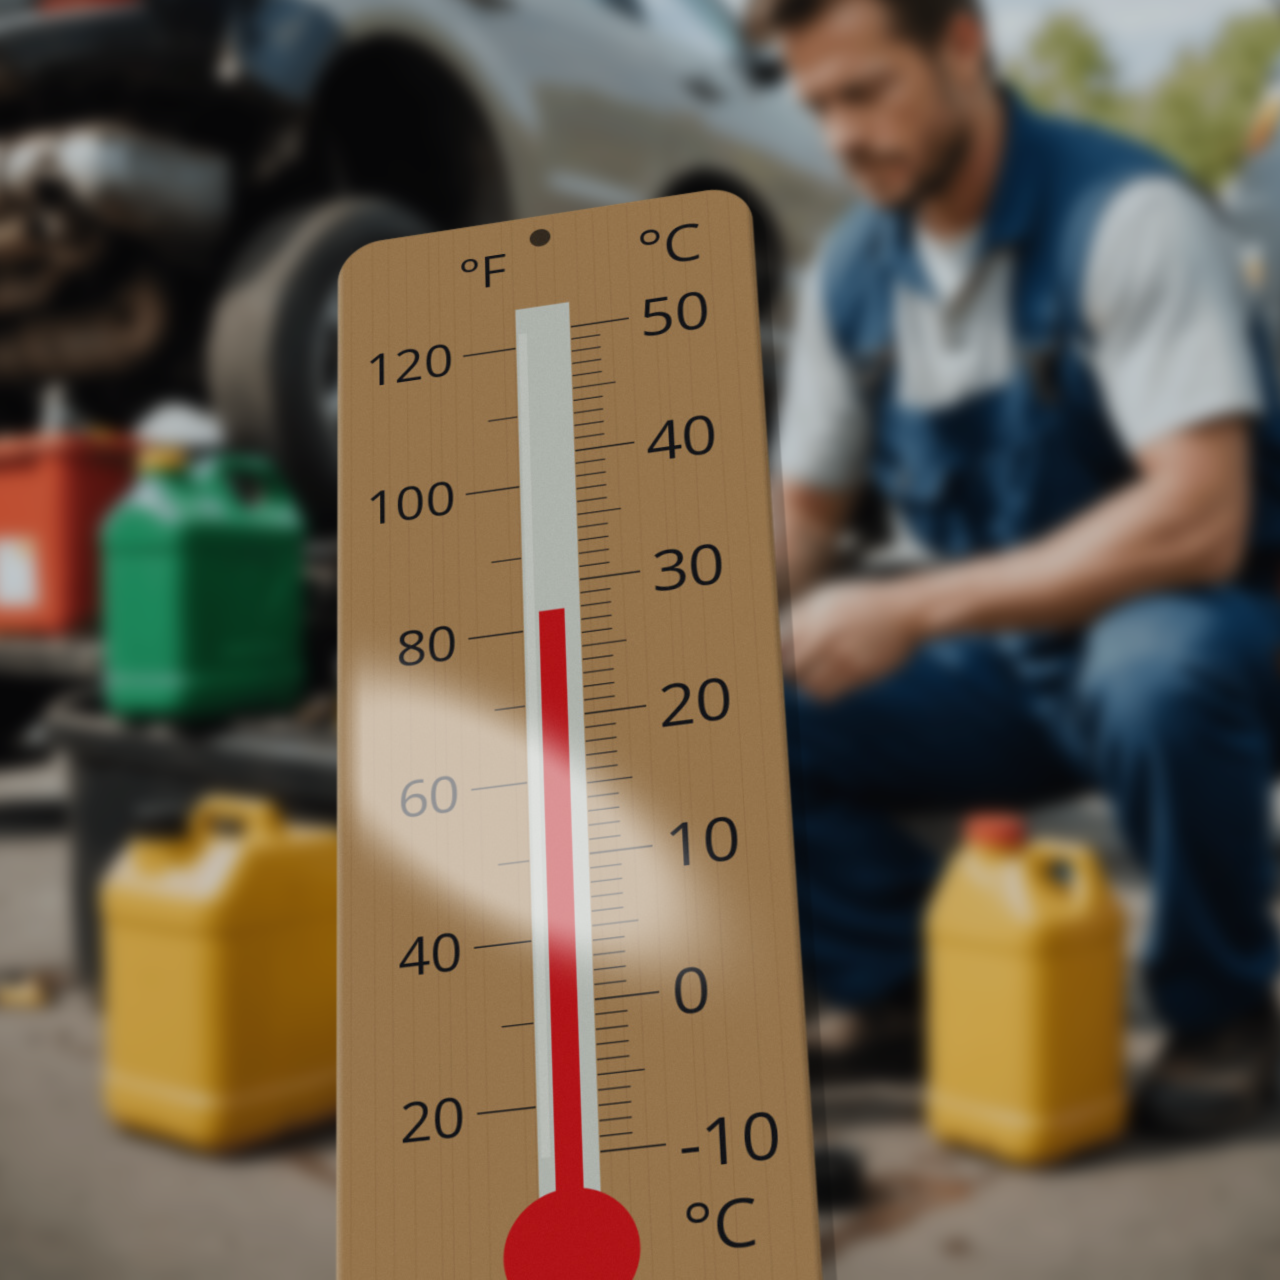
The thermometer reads 28 °C
